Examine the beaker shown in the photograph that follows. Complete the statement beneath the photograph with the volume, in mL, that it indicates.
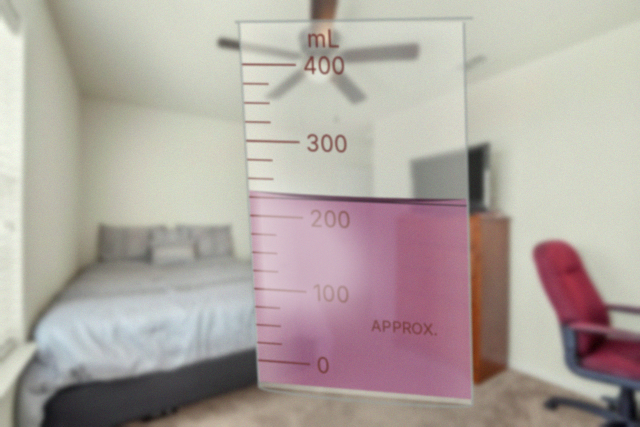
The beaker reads 225 mL
